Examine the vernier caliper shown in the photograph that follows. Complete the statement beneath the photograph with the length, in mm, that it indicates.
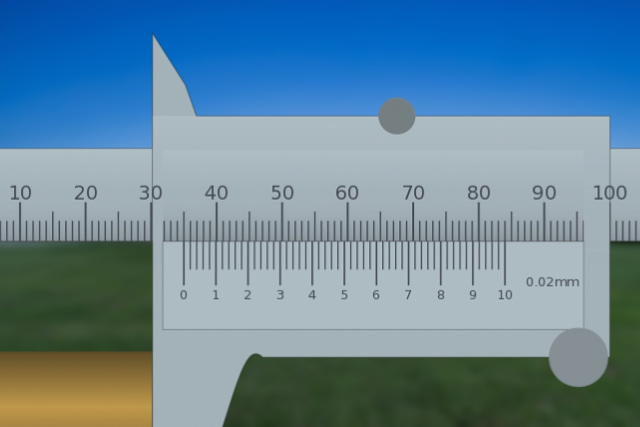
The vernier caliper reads 35.0 mm
